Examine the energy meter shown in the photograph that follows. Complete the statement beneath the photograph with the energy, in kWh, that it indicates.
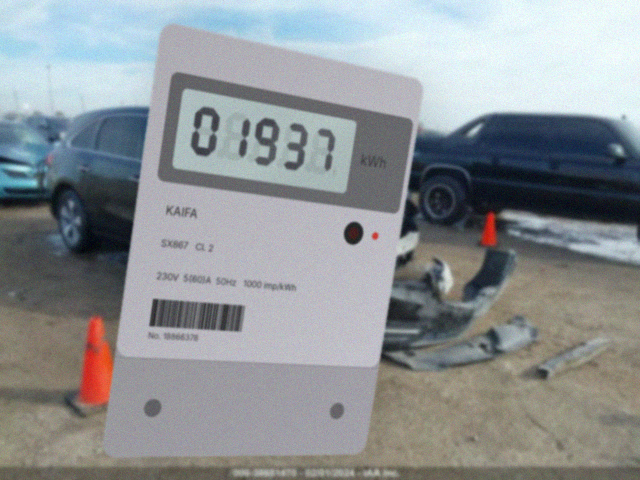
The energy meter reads 1937 kWh
